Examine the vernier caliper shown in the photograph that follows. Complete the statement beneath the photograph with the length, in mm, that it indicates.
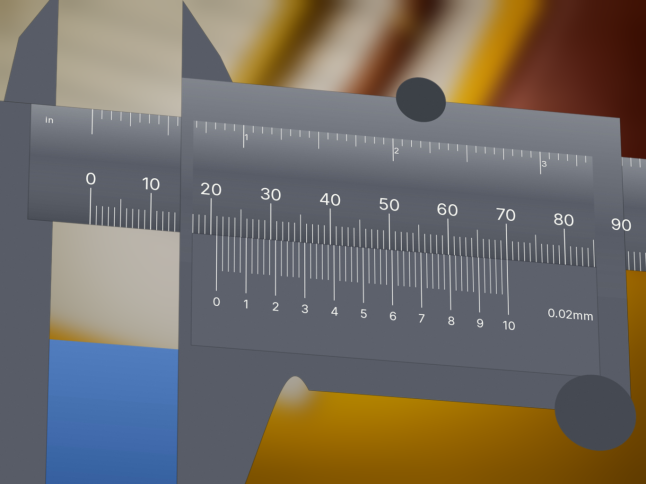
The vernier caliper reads 21.0 mm
